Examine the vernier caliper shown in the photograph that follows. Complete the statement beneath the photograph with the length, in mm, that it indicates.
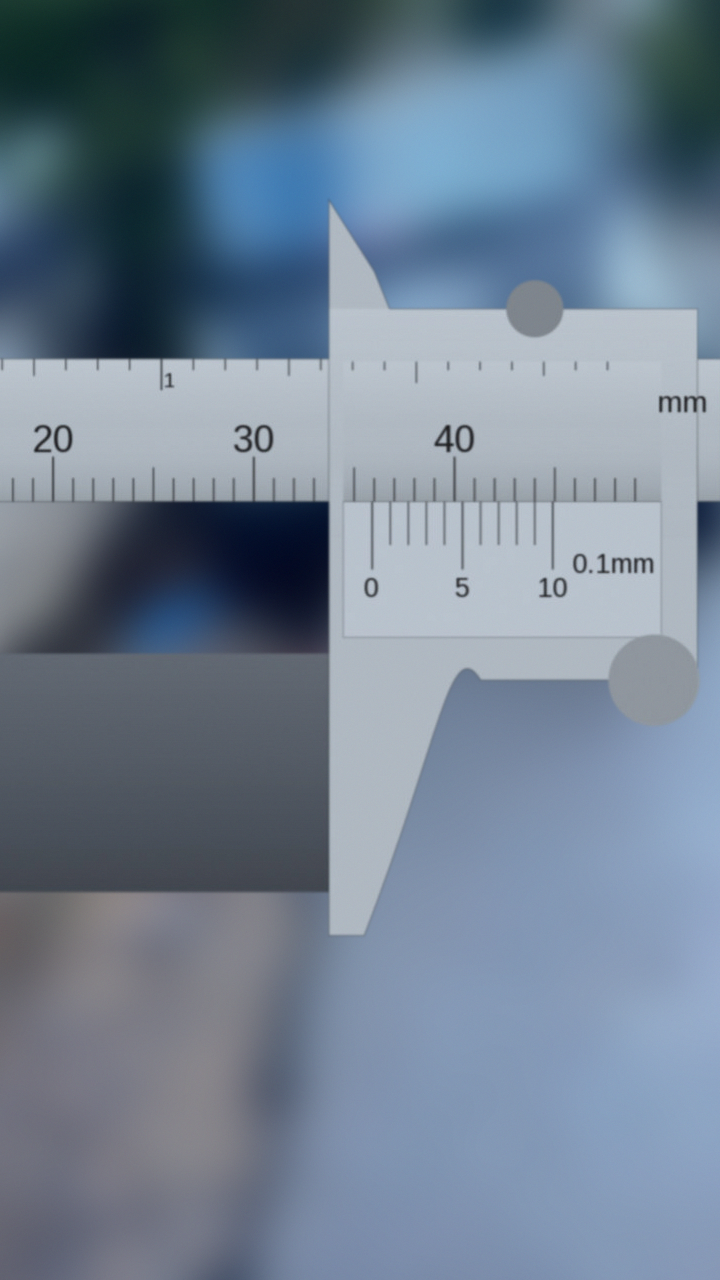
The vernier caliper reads 35.9 mm
